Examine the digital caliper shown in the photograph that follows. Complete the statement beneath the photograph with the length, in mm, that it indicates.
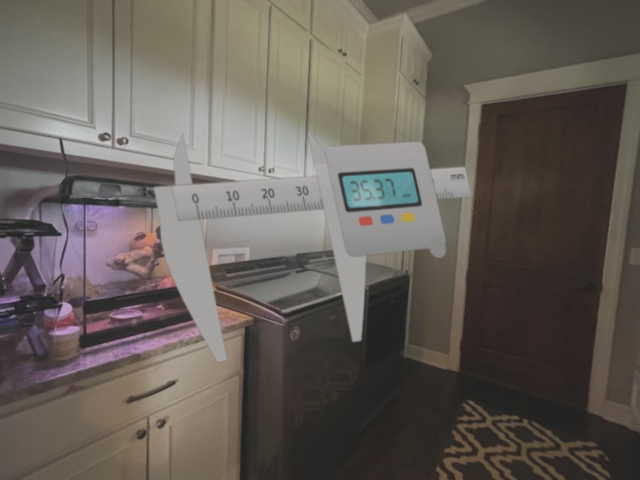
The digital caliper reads 35.37 mm
